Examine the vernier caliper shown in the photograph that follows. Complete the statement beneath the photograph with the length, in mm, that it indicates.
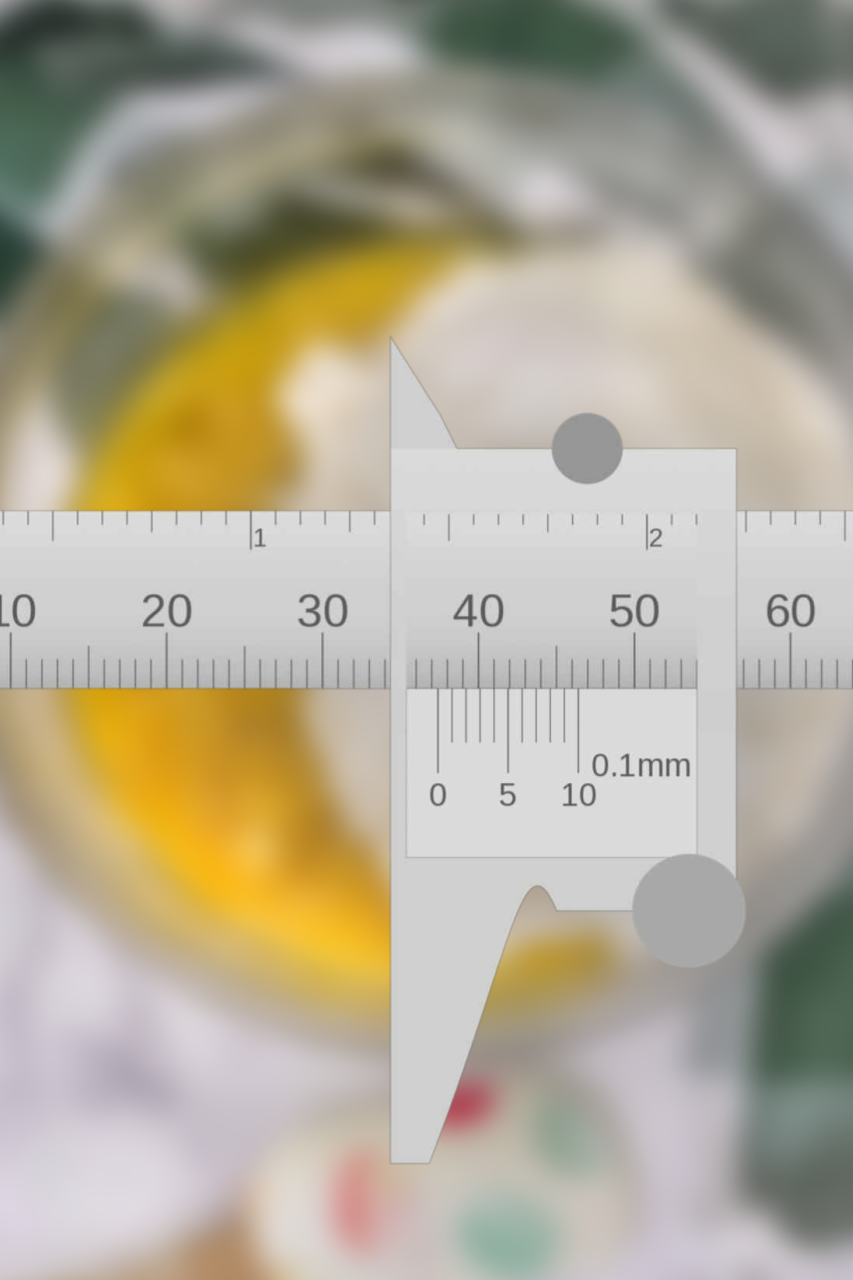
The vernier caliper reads 37.4 mm
